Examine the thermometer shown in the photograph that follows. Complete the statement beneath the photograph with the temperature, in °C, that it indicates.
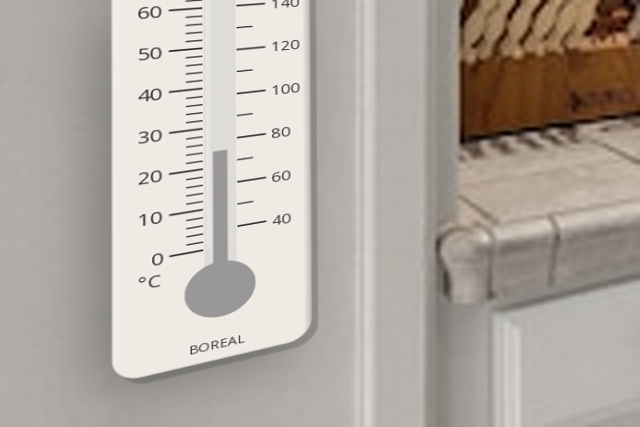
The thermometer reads 24 °C
